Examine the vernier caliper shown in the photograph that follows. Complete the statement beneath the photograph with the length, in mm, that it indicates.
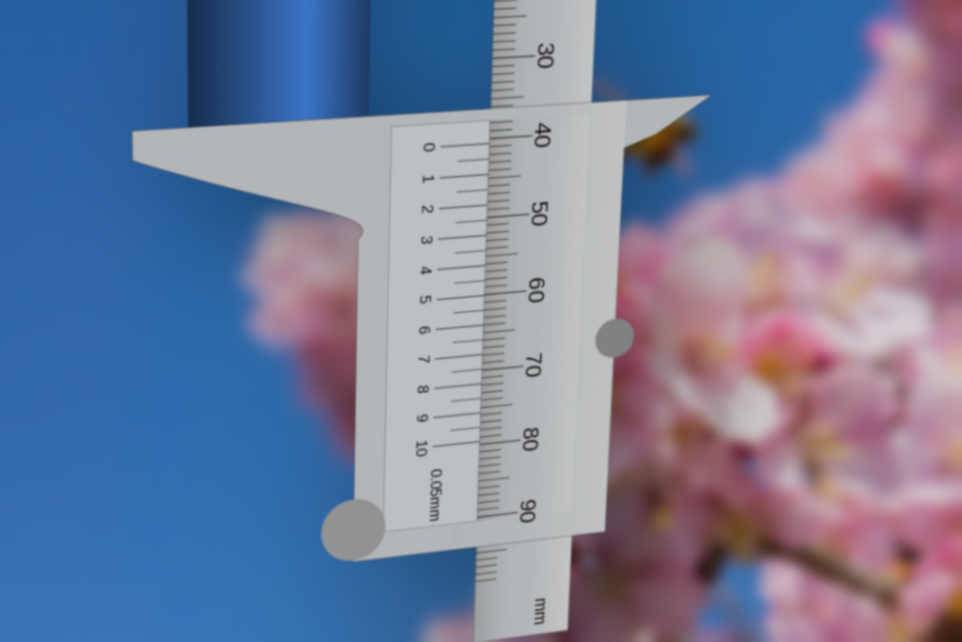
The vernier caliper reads 40.6 mm
